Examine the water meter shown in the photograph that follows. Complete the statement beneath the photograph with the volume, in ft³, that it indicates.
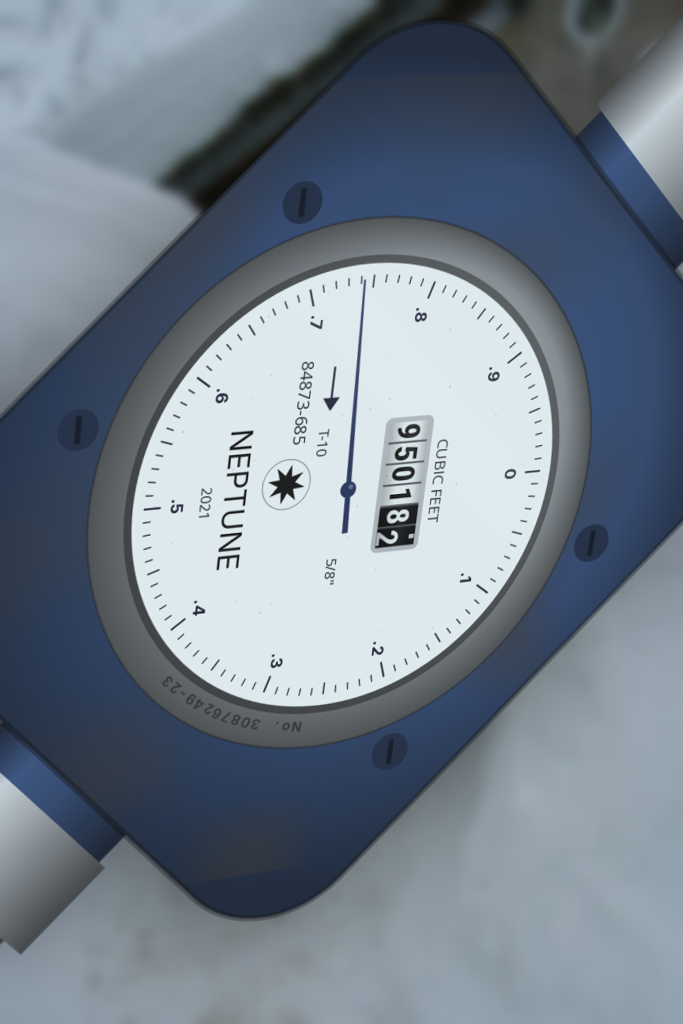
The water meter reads 950181.74 ft³
